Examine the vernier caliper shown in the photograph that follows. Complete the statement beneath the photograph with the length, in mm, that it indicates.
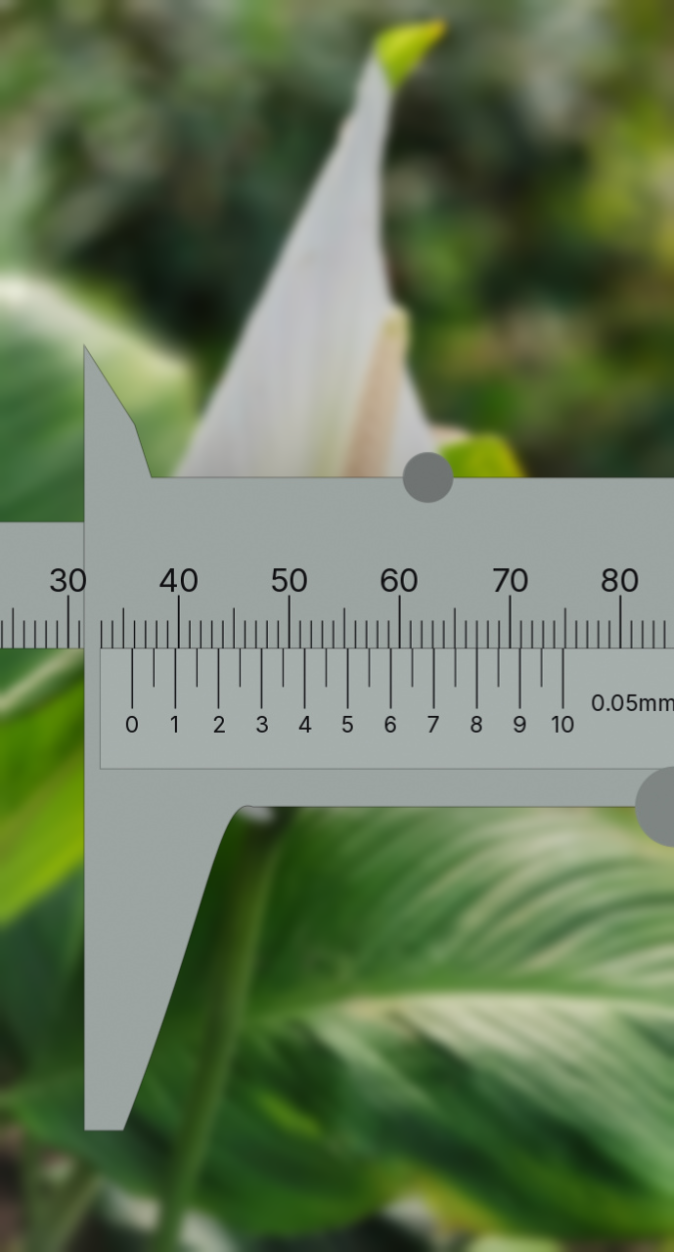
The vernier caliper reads 35.8 mm
